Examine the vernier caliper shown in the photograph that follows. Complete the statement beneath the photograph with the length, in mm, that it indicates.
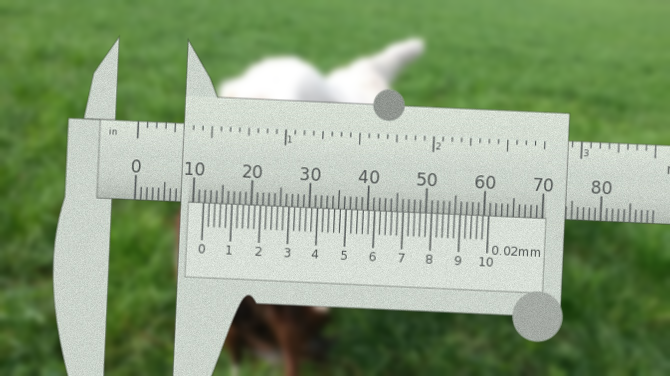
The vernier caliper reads 11.8 mm
